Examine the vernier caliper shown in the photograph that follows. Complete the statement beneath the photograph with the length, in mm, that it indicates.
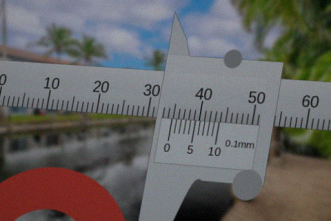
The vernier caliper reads 34.8 mm
